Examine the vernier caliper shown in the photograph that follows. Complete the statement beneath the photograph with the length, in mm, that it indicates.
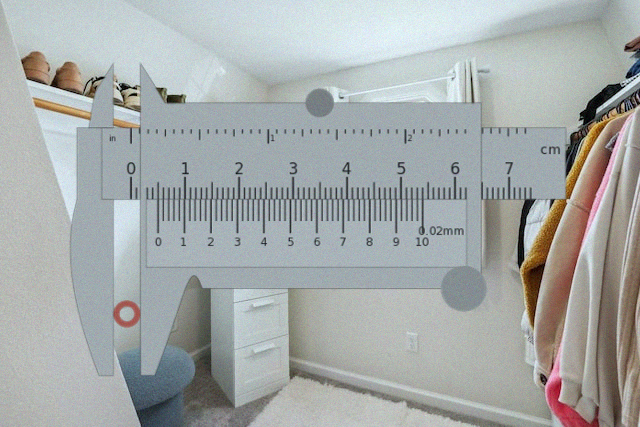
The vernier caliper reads 5.0 mm
